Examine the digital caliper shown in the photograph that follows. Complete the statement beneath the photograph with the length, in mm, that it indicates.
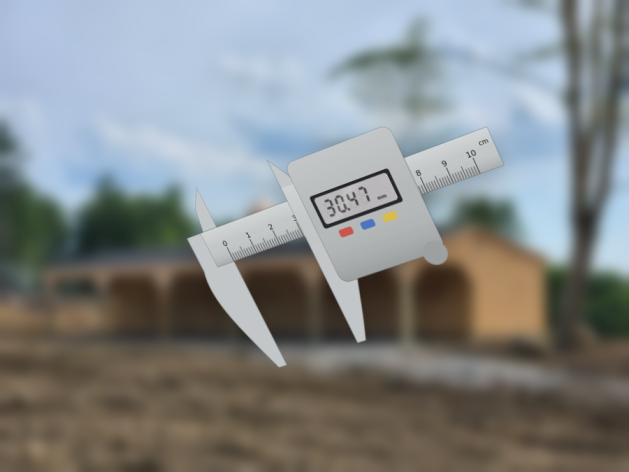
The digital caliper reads 30.47 mm
